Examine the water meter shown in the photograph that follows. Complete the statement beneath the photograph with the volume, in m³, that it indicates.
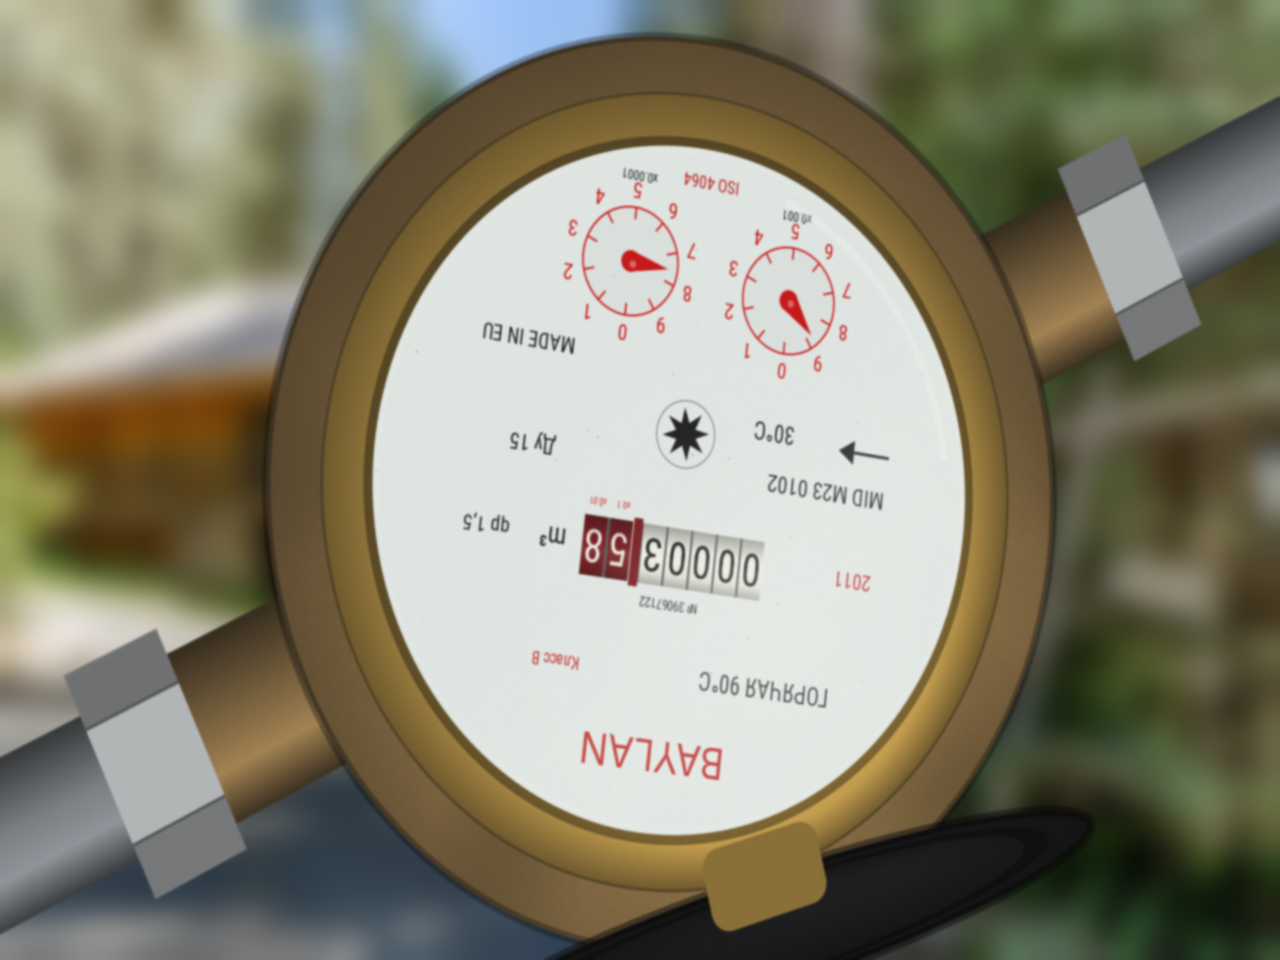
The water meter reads 3.5887 m³
